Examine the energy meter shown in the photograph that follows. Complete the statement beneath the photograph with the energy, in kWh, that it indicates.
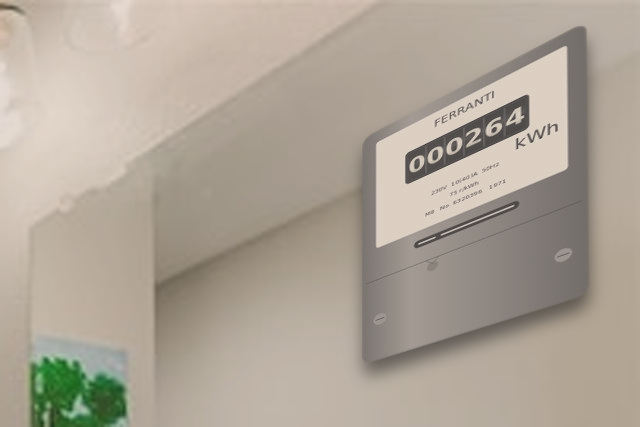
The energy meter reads 264 kWh
